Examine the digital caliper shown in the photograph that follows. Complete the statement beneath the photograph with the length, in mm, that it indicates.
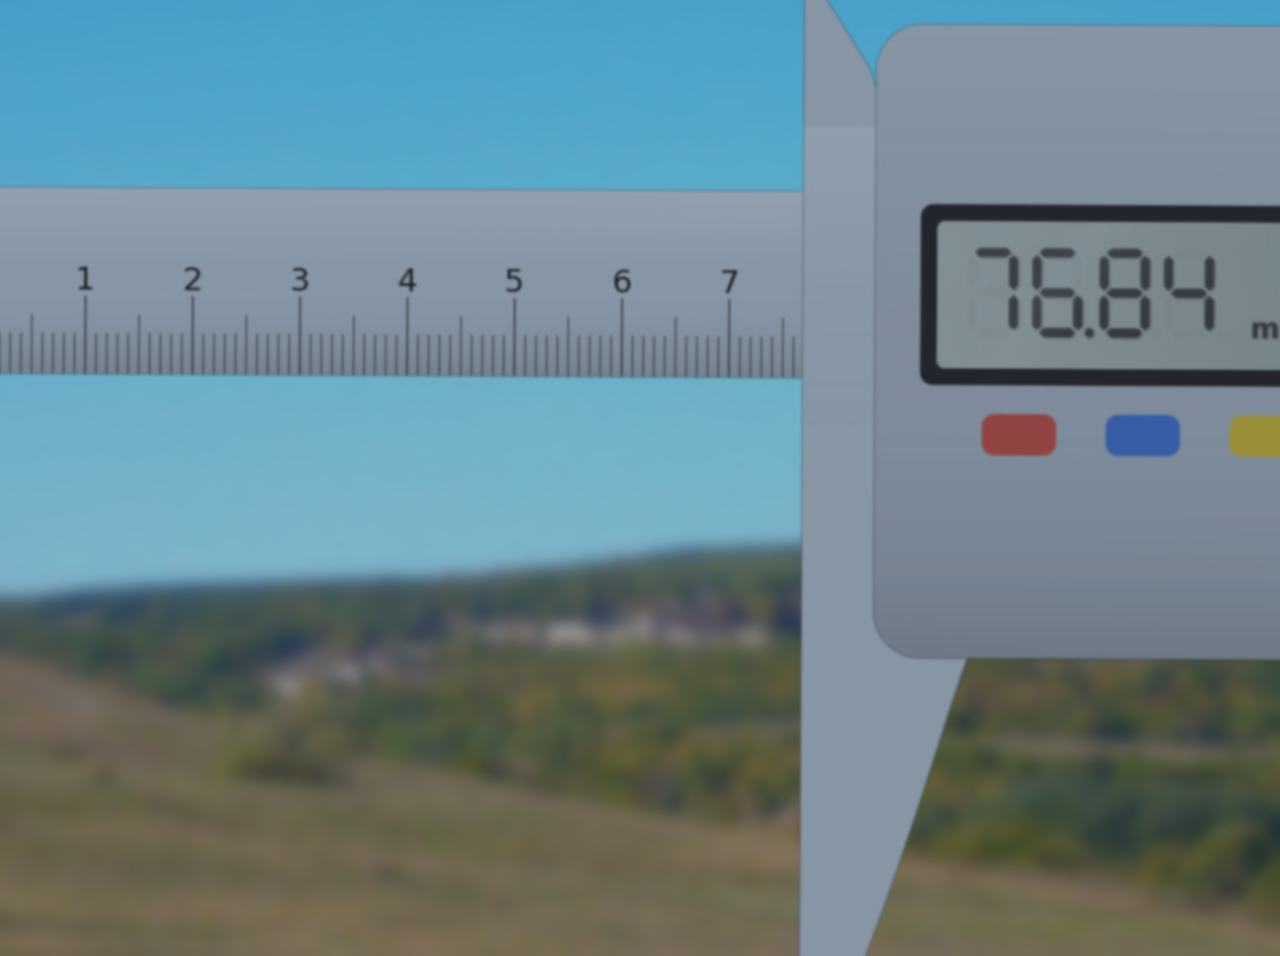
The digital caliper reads 76.84 mm
